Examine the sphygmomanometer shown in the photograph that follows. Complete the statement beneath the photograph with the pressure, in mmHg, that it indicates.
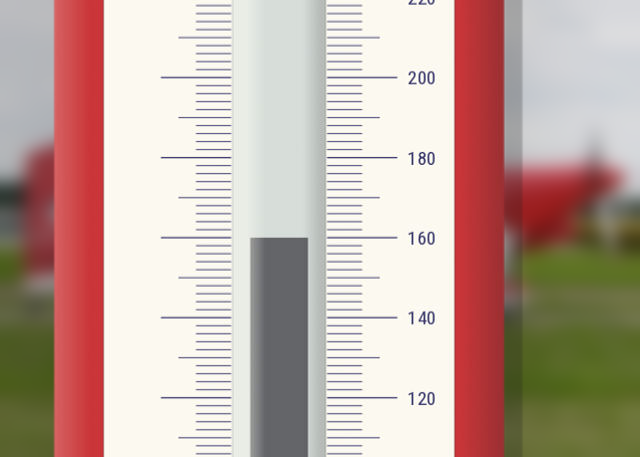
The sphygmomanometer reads 160 mmHg
